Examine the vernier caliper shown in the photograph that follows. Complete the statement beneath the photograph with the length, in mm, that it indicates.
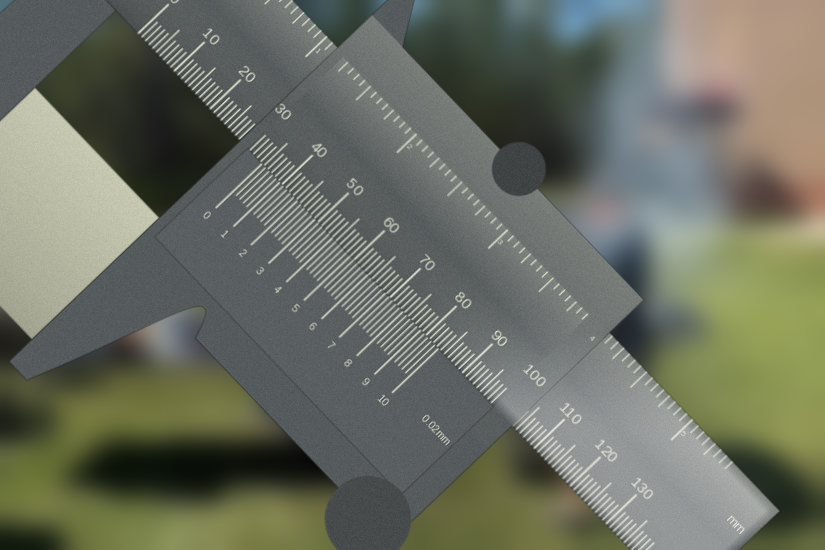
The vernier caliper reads 34.5 mm
